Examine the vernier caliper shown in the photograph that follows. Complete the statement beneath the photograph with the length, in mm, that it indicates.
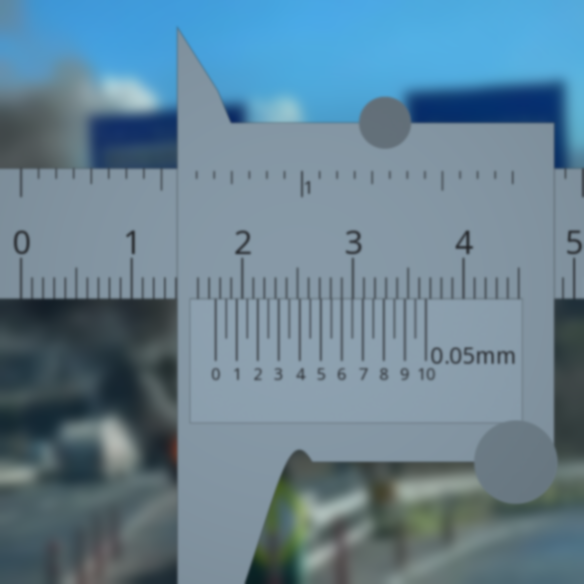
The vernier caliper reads 17.6 mm
